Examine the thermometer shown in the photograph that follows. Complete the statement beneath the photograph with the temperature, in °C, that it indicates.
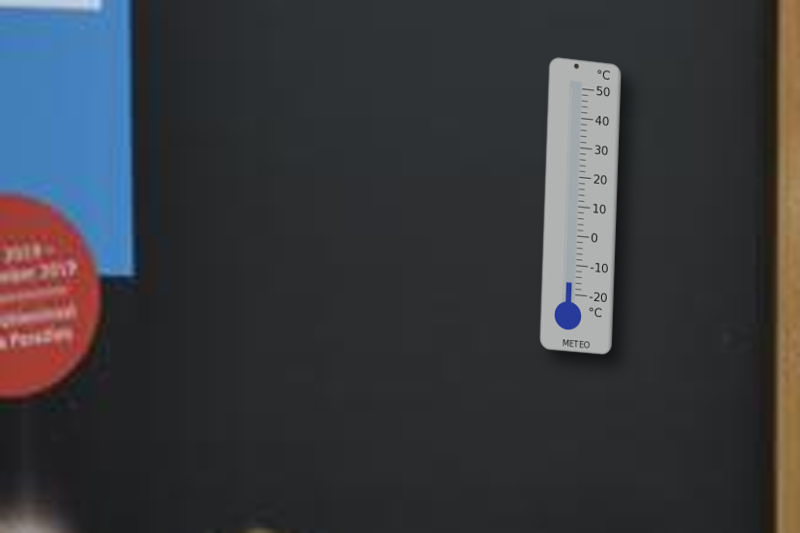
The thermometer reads -16 °C
